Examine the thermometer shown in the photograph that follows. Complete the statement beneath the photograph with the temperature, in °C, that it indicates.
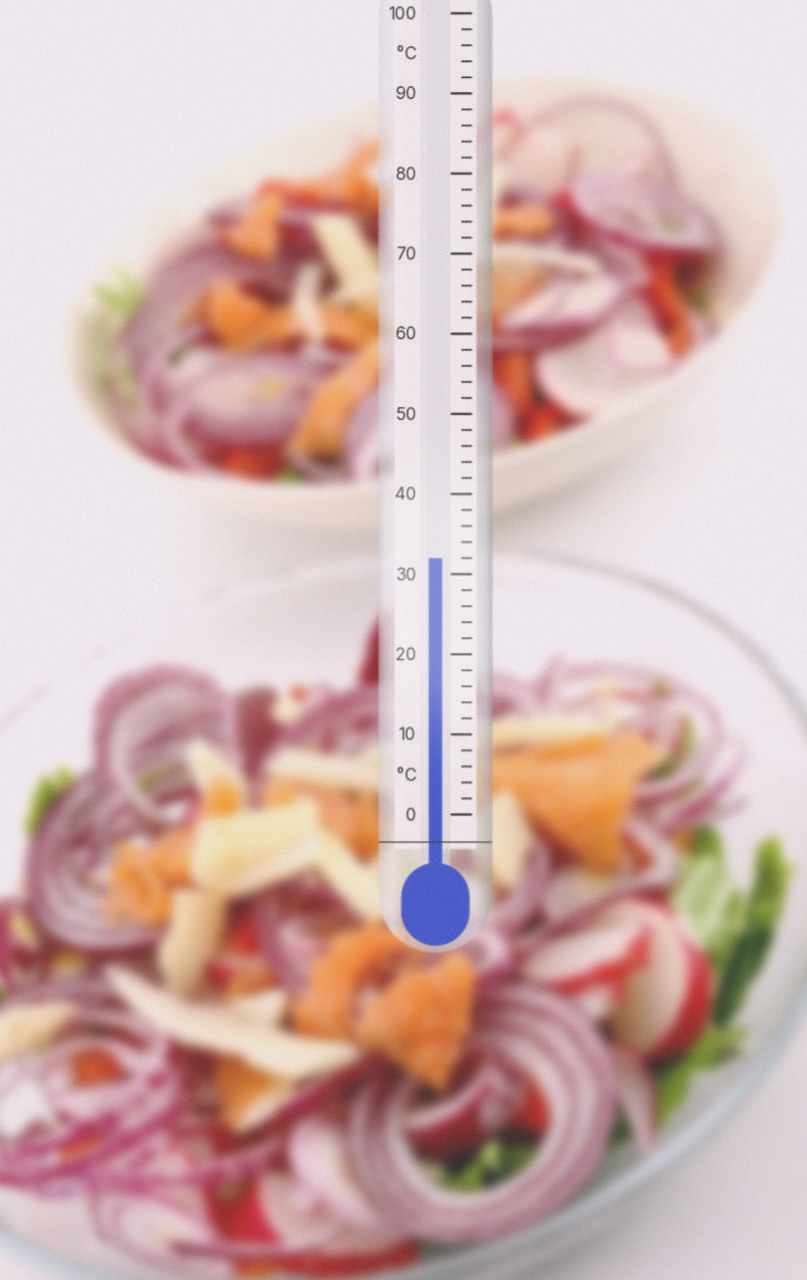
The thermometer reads 32 °C
